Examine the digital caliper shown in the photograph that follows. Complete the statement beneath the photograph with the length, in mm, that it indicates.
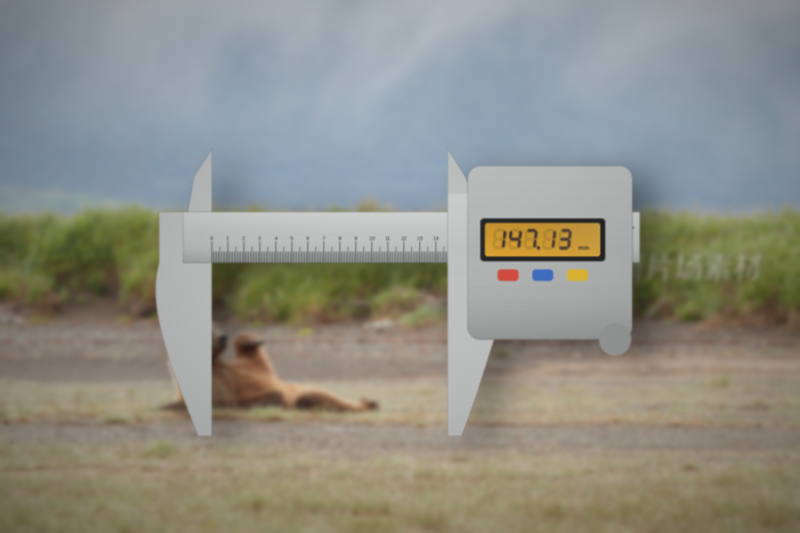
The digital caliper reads 147.13 mm
